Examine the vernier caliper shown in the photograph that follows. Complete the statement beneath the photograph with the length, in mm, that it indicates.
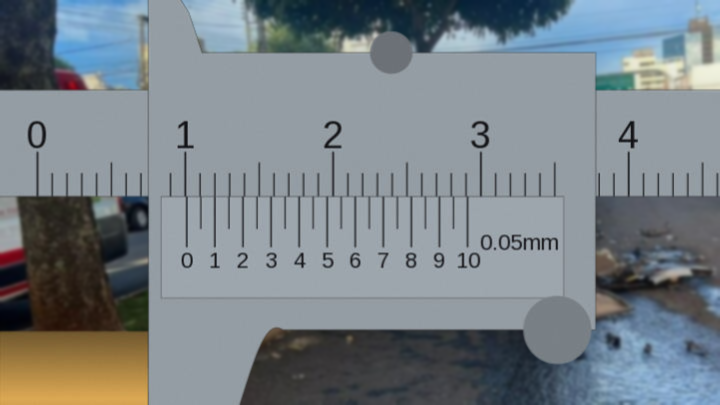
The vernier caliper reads 10.1 mm
